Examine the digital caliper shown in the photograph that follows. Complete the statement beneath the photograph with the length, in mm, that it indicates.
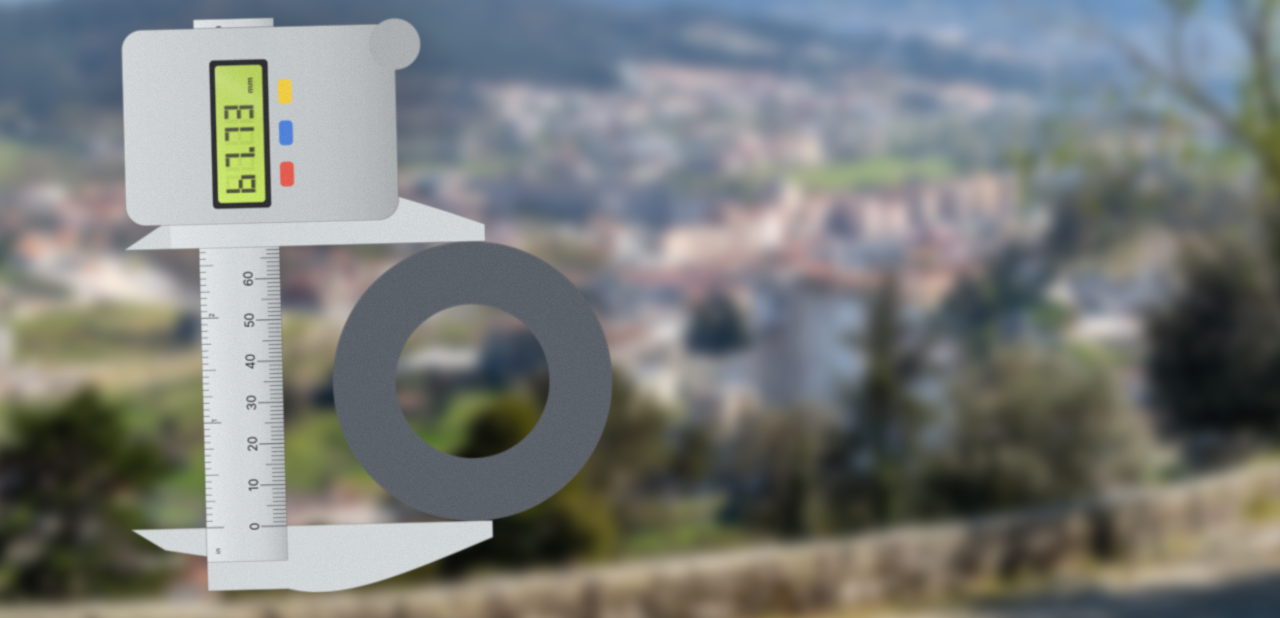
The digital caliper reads 67.73 mm
